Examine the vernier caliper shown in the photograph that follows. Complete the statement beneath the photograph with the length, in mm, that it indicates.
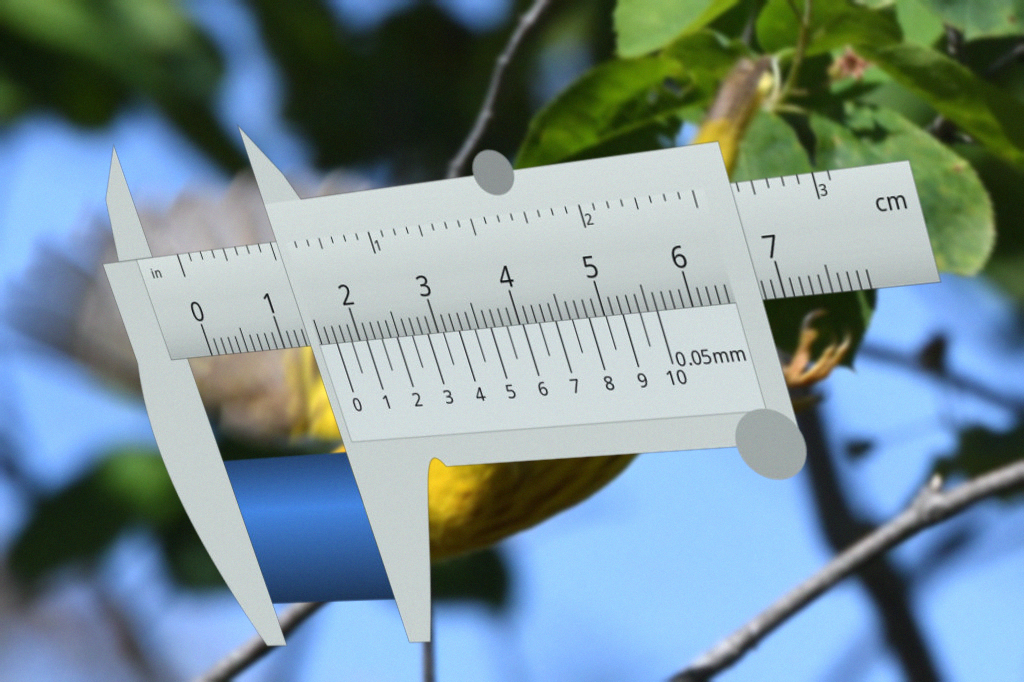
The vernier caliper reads 17.0 mm
